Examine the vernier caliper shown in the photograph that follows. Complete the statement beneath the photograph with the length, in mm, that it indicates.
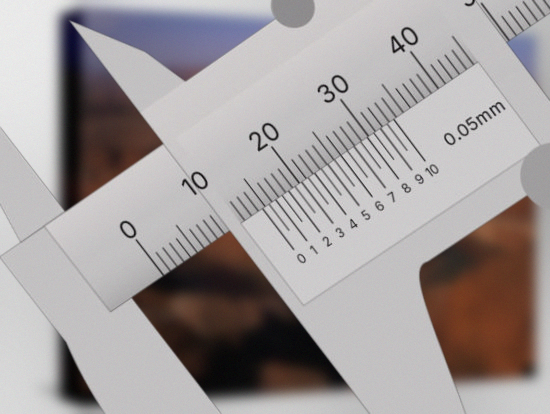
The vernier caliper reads 14.6 mm
